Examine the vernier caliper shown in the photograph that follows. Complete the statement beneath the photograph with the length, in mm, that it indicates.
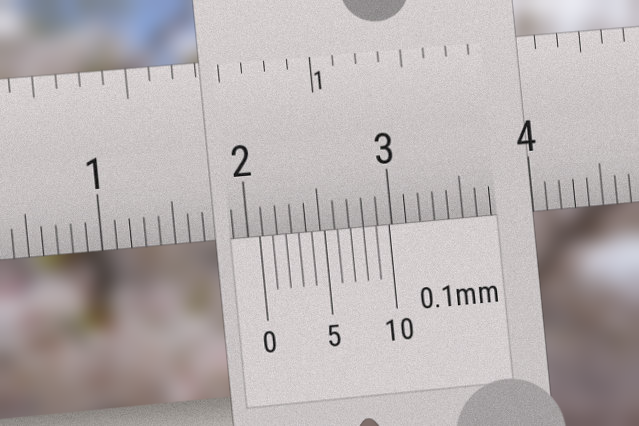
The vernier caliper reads 20.8 mm
